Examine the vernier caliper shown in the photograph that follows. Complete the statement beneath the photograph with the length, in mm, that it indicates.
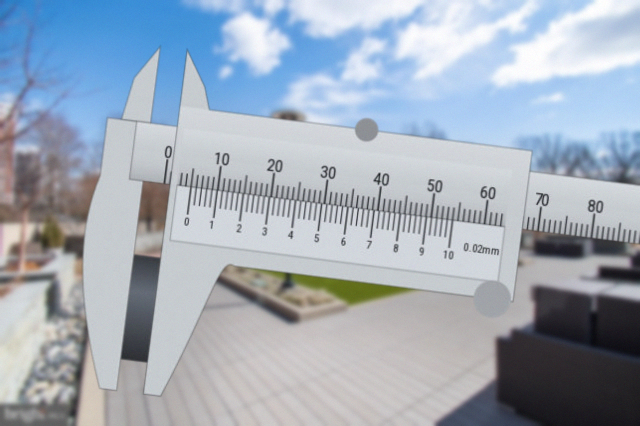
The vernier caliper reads 5.0 mm
